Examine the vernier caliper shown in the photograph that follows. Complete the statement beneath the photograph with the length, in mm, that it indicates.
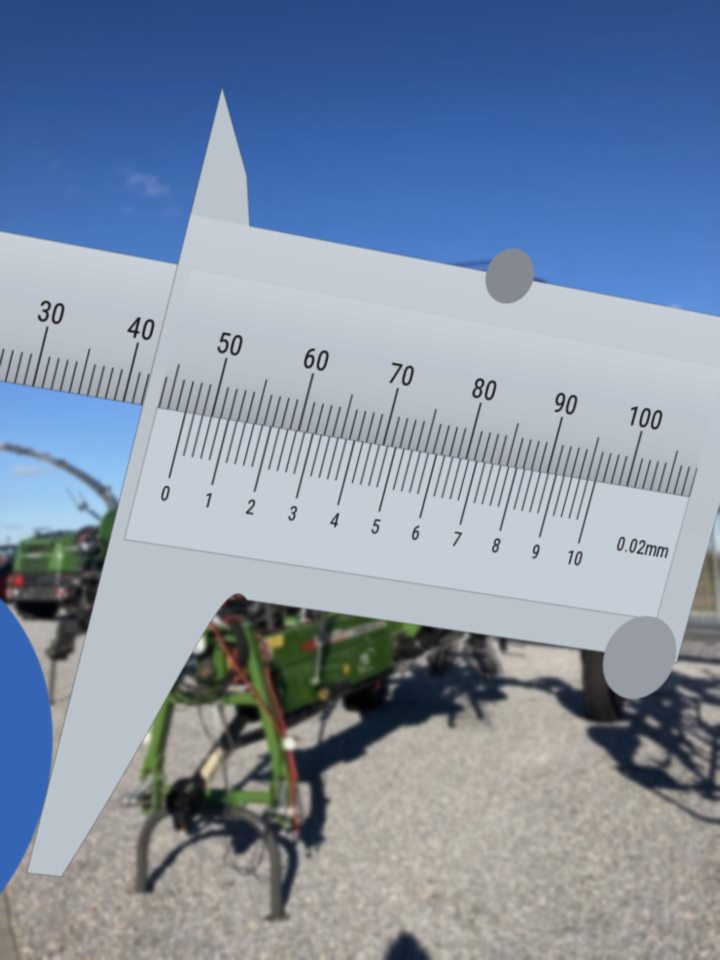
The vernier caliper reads 47.0 mm
